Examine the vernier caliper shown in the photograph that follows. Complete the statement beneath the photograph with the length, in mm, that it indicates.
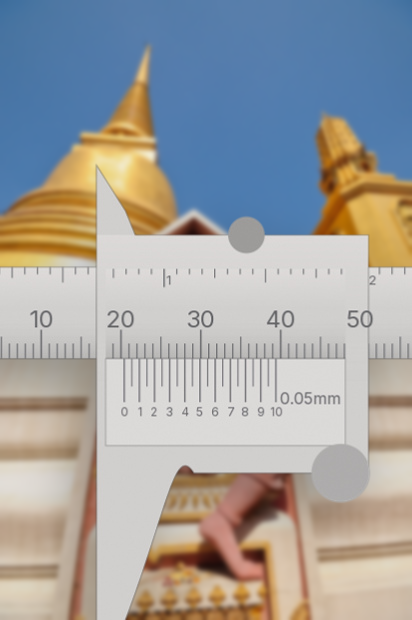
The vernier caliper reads 20.4 mm
